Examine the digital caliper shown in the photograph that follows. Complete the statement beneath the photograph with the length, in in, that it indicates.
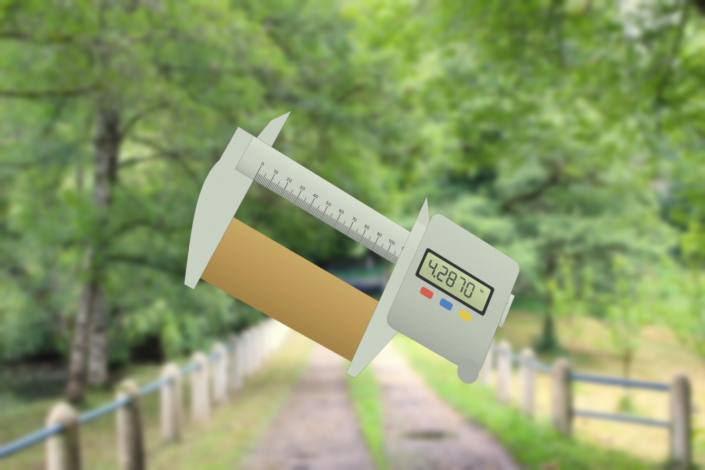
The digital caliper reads 4.2870 in
